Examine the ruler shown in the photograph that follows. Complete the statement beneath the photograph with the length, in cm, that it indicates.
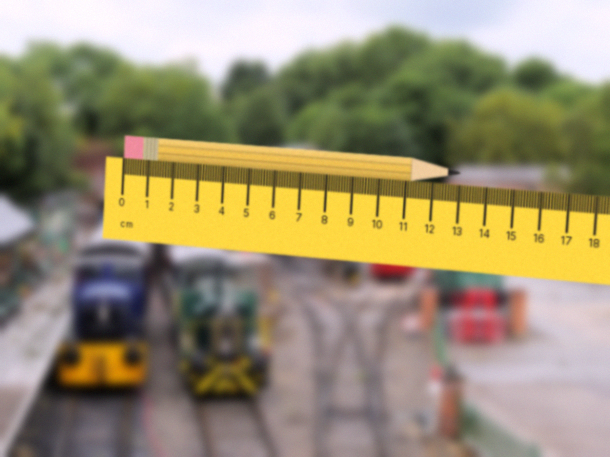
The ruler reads 13 cm
